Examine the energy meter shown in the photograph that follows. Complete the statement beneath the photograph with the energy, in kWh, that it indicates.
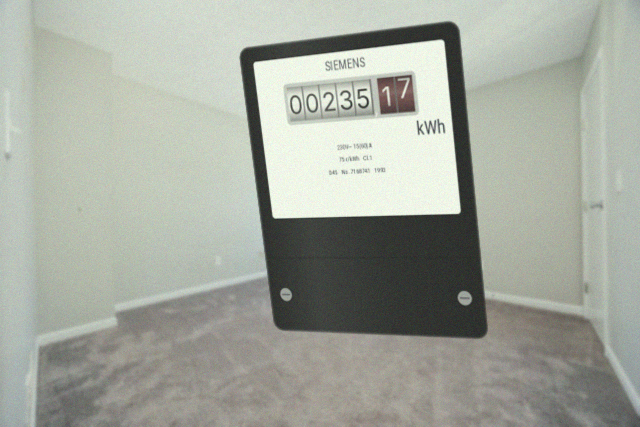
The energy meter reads 235.17 kWh
